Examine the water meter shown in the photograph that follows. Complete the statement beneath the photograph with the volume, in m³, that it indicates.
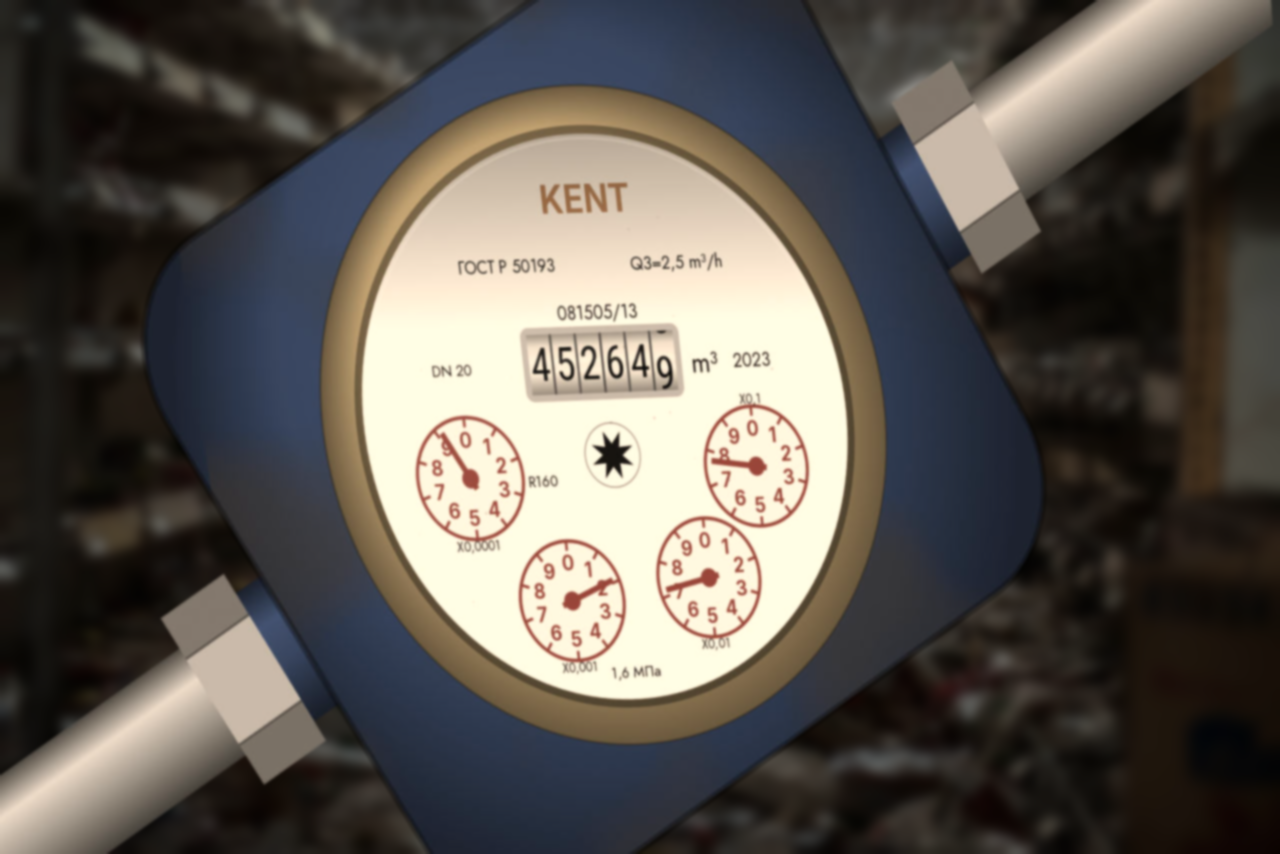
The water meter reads 452648.7719 m³
